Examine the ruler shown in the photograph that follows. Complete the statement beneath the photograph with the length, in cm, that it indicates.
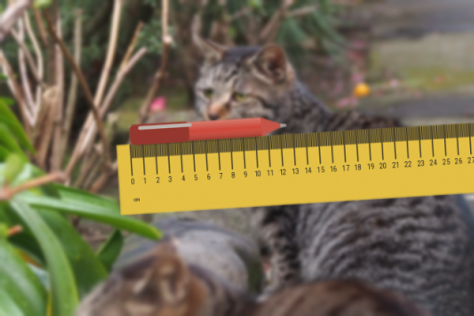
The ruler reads 12.5 cm
